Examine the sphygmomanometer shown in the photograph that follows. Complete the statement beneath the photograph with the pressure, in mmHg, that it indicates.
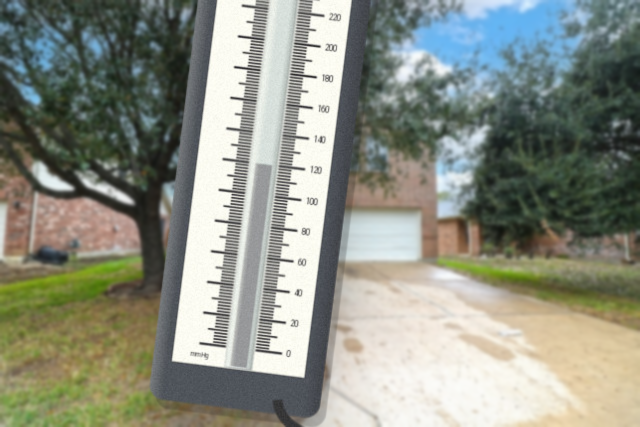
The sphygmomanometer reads 120 mmHg
